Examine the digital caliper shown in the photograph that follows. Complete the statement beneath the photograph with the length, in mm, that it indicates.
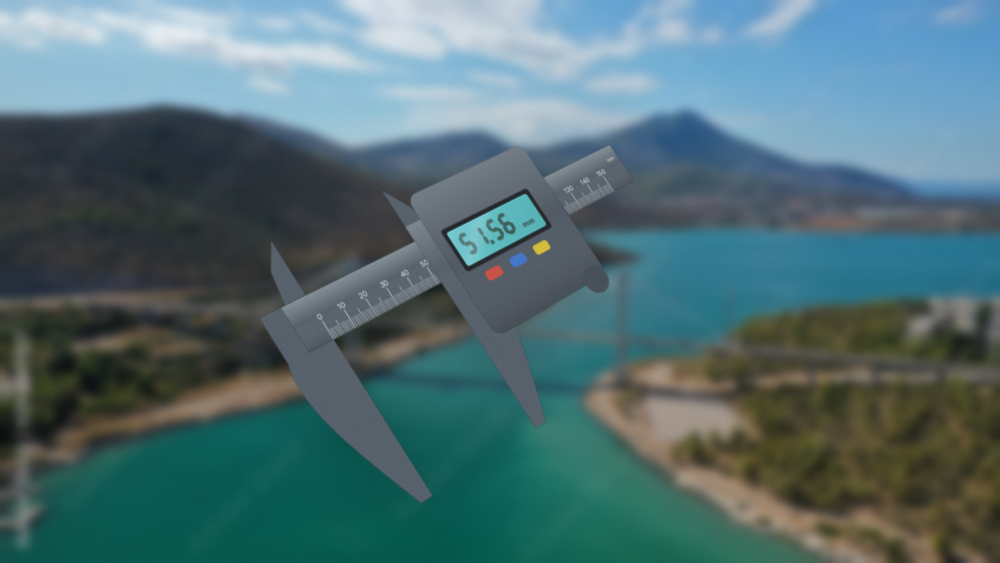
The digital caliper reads 51.56 mm
